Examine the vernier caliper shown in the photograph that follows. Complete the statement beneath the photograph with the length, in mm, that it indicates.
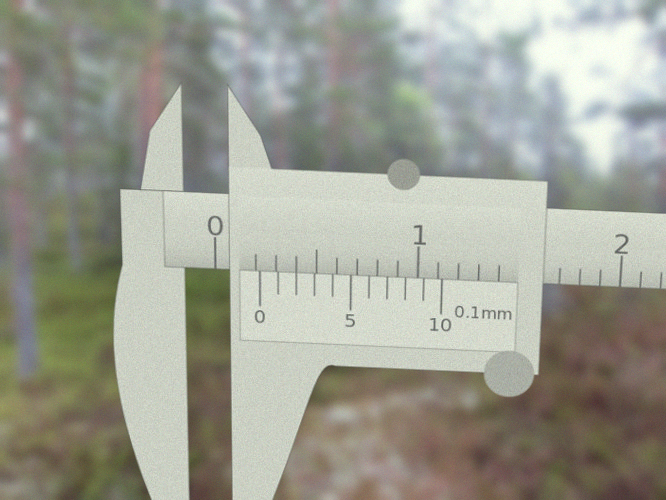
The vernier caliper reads 2.2 mm
